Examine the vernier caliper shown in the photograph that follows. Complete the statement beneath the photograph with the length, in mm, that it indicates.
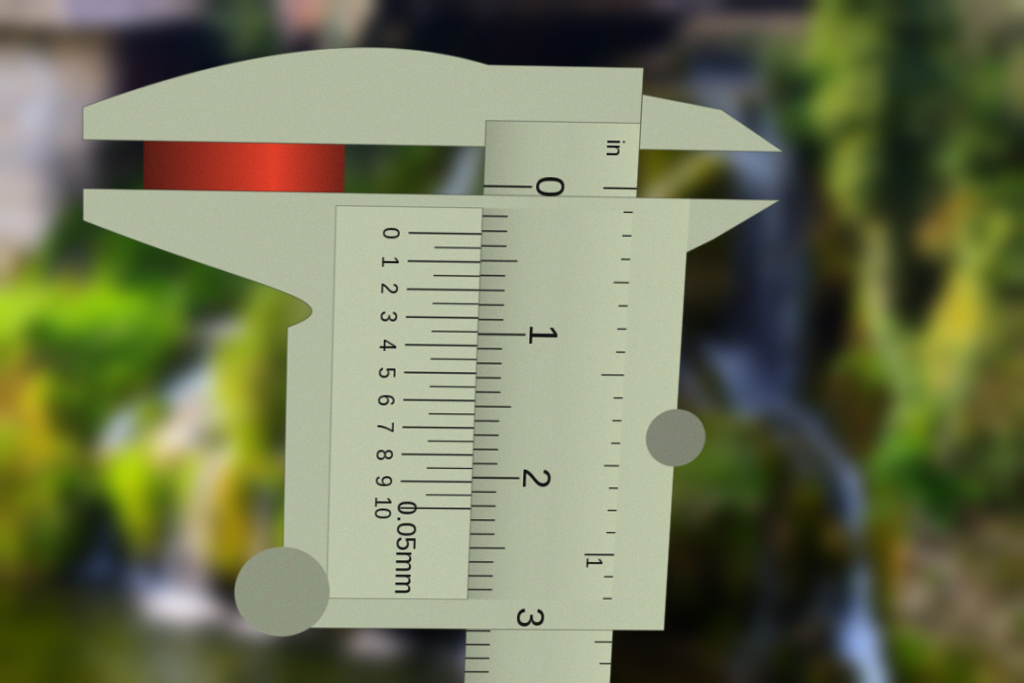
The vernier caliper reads 3.2 mm
